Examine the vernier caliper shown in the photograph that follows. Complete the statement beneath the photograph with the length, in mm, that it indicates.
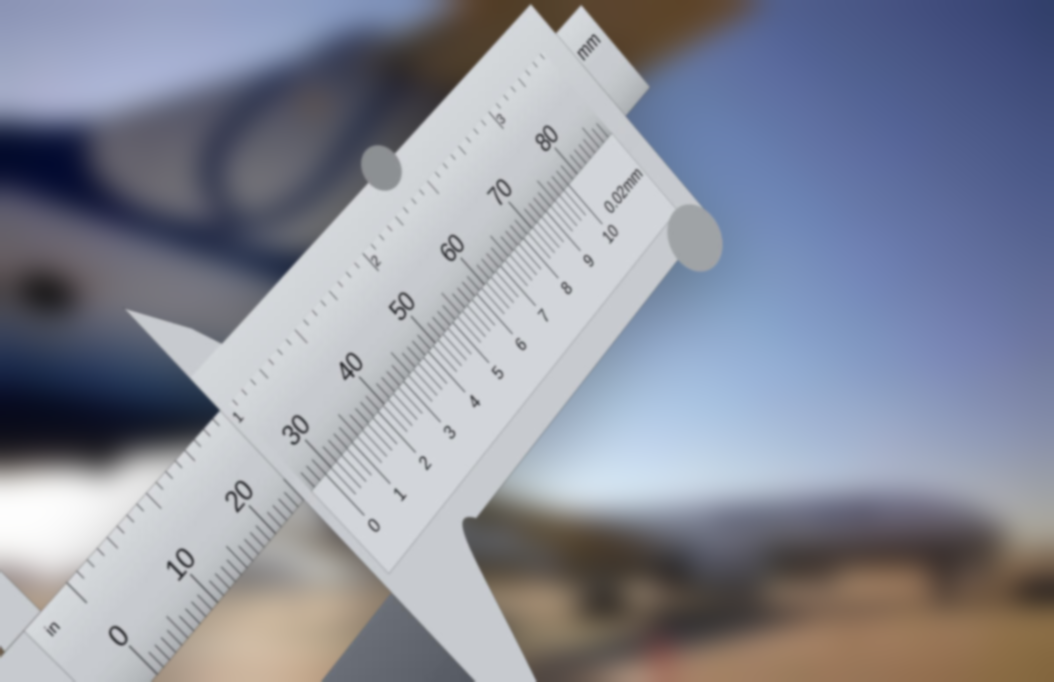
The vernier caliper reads 29.0 mm
